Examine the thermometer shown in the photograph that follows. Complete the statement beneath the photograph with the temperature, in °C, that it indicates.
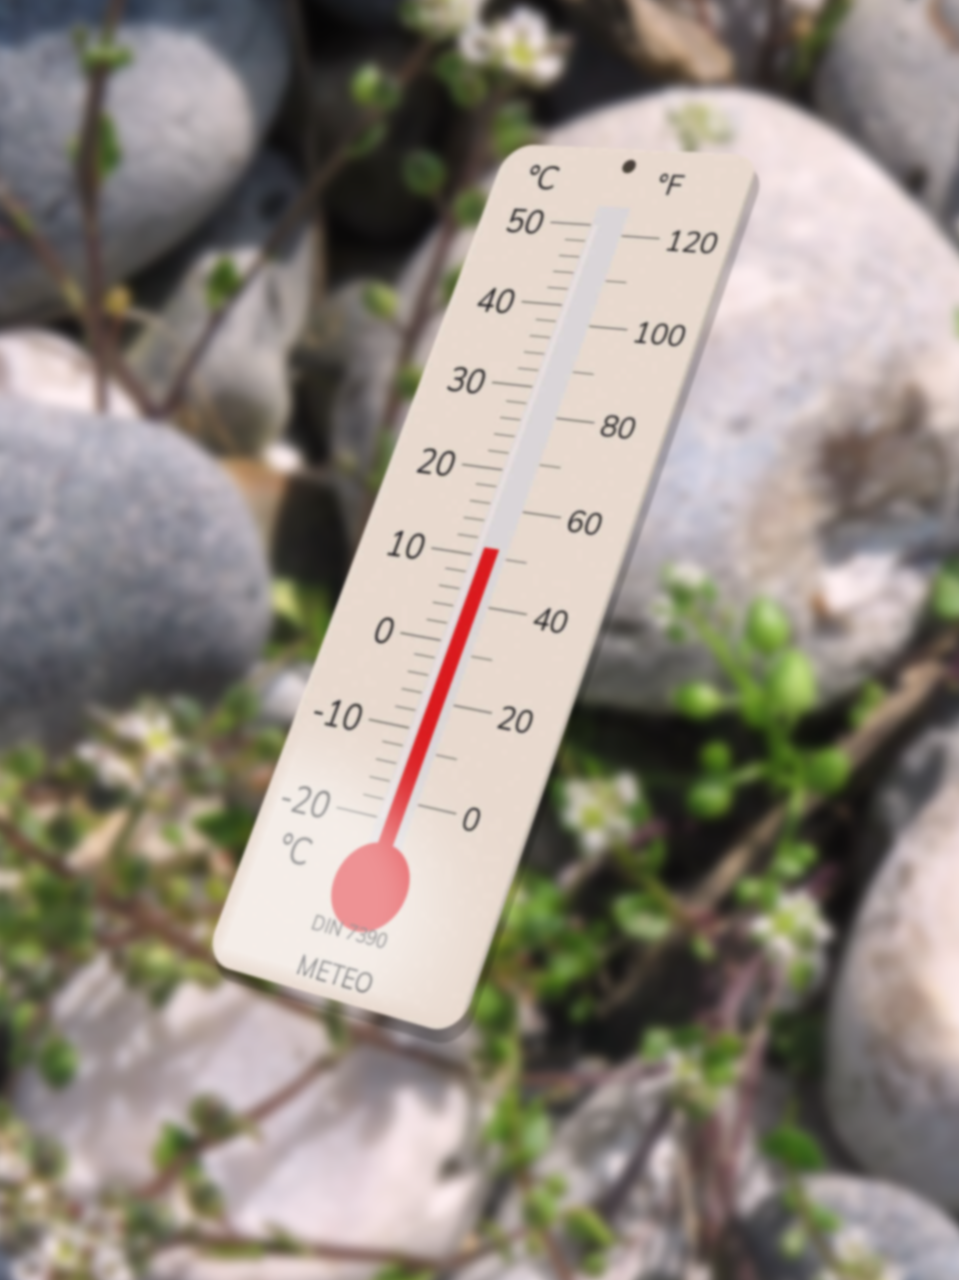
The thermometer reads 11 °C
